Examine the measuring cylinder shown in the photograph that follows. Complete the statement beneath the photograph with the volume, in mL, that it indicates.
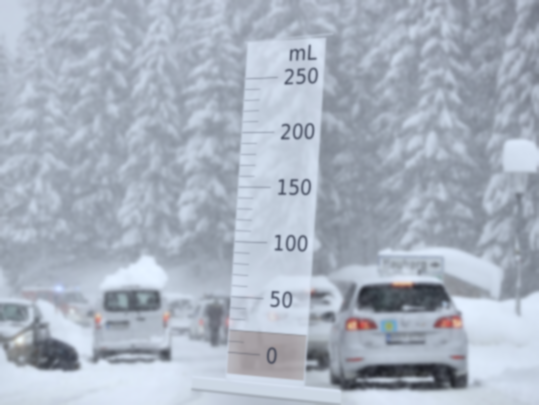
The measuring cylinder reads 20 mL
